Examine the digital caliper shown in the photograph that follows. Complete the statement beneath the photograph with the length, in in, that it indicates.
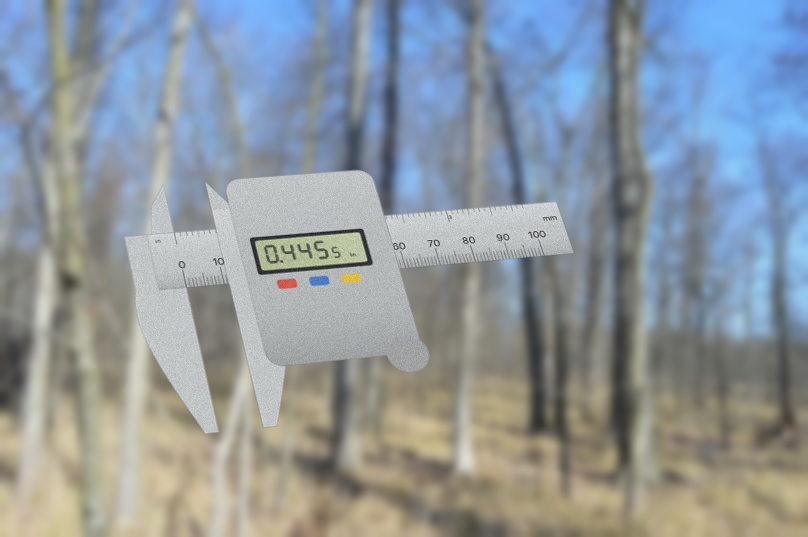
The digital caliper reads 0.4455 in
